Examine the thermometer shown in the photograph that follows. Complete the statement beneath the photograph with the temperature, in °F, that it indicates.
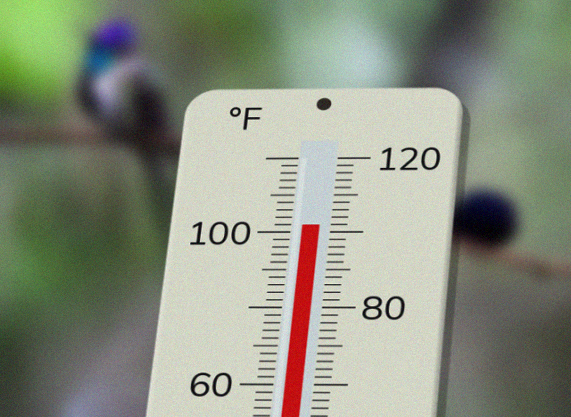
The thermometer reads 102 °F
